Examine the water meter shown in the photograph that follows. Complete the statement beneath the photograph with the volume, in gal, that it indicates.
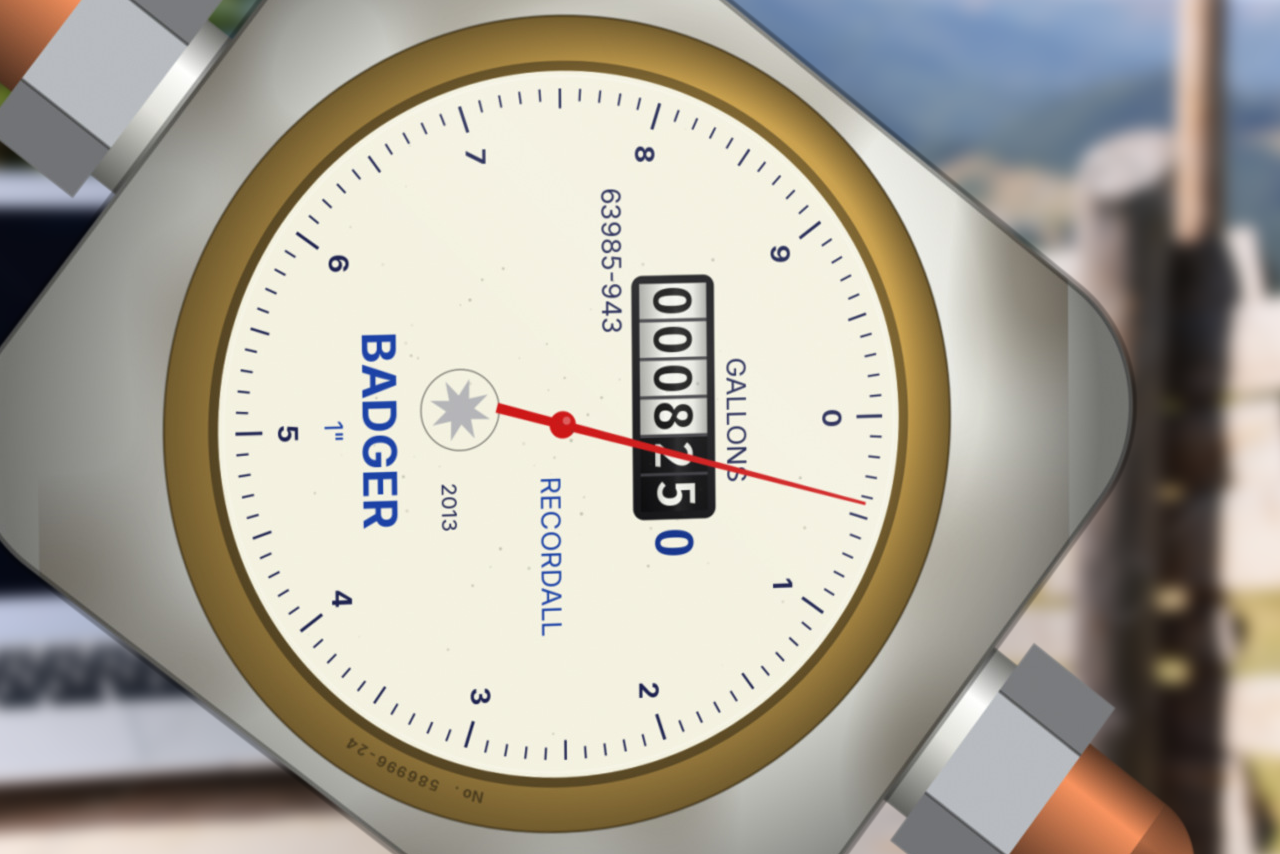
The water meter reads 8250.4 gal
